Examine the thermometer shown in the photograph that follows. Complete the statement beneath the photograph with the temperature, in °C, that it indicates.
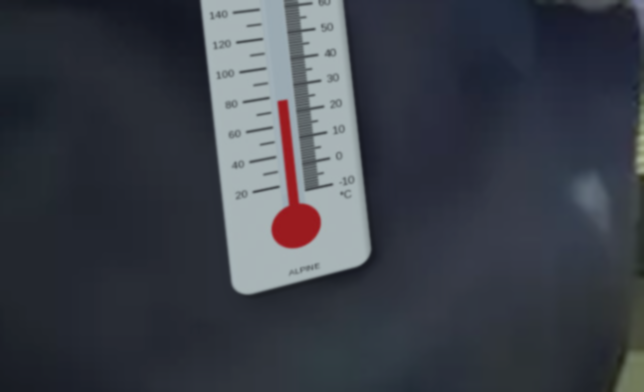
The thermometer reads 25 °C
